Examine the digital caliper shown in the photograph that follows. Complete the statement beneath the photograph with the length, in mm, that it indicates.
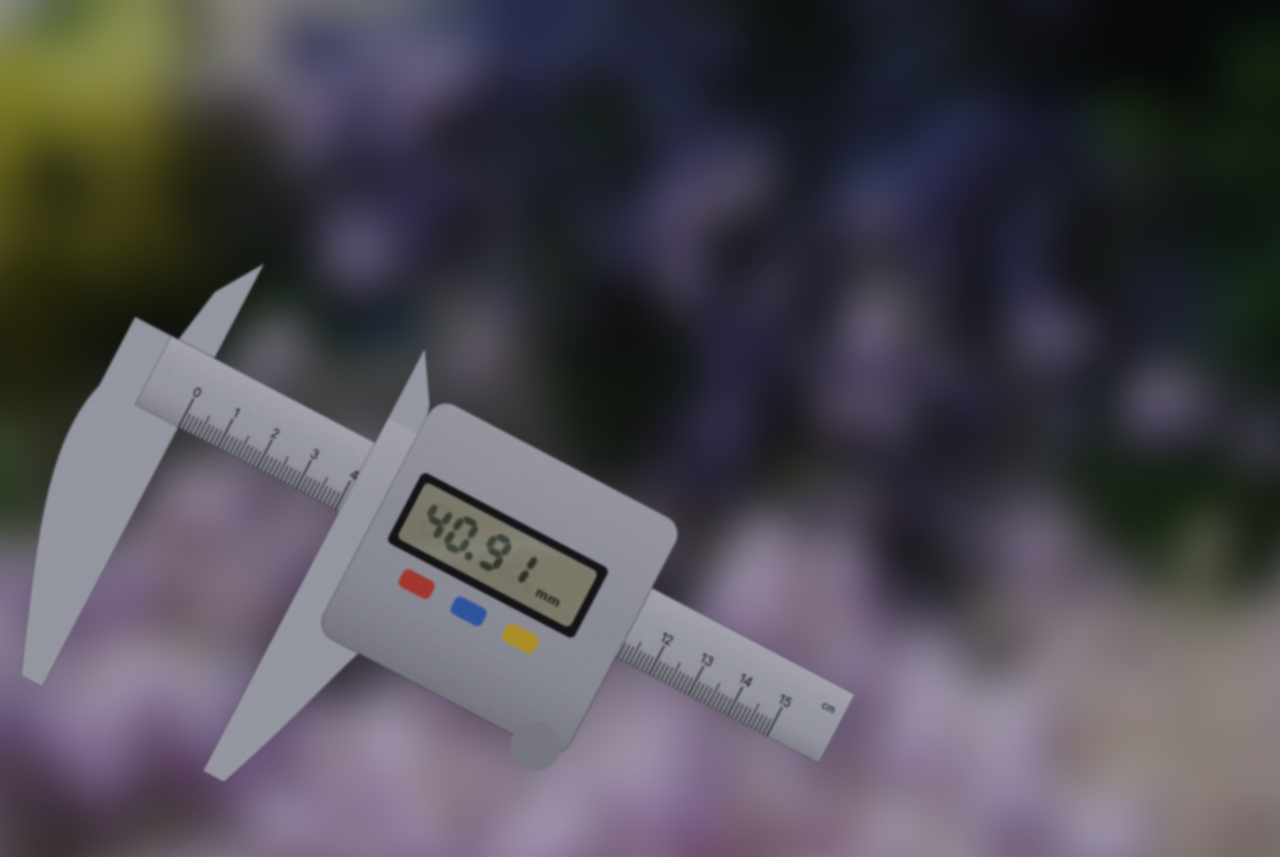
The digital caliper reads 40.91 mm
